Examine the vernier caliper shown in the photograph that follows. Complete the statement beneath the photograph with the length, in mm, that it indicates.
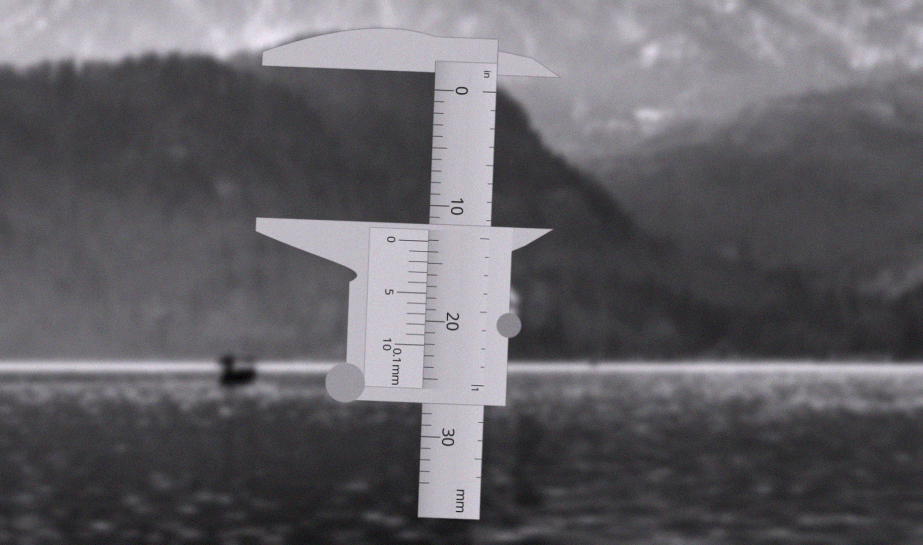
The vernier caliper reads 13.1 mm
